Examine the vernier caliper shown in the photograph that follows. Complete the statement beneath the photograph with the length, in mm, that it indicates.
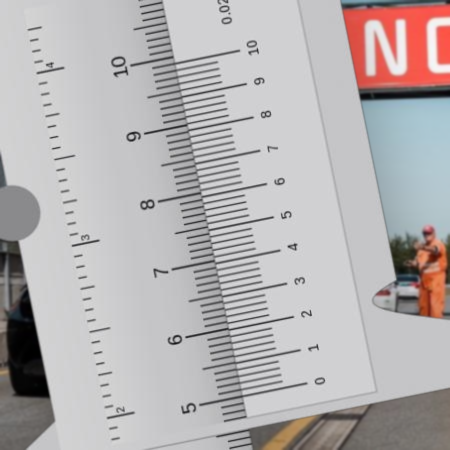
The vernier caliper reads 50.0 mm
